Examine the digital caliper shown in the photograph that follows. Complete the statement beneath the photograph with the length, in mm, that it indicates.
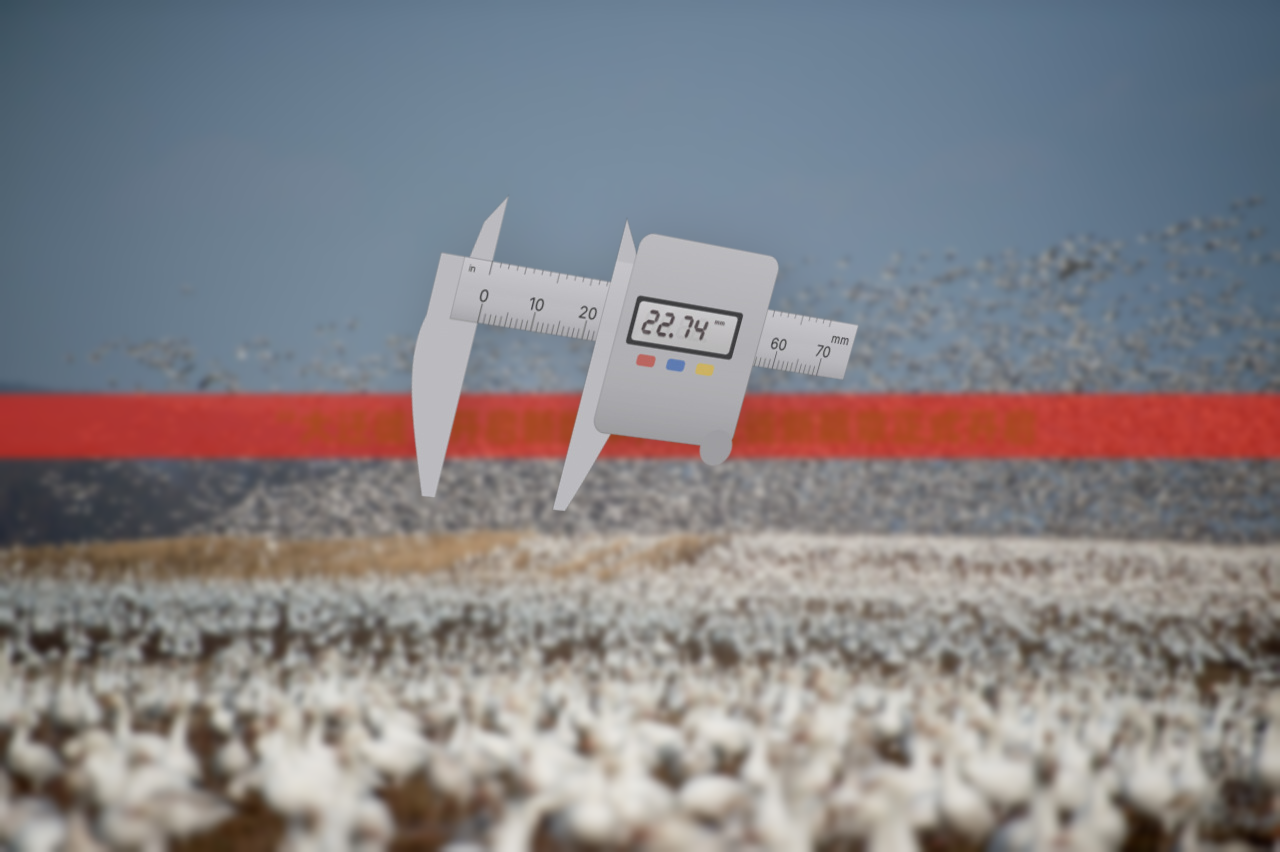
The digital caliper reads 22.74 mm
